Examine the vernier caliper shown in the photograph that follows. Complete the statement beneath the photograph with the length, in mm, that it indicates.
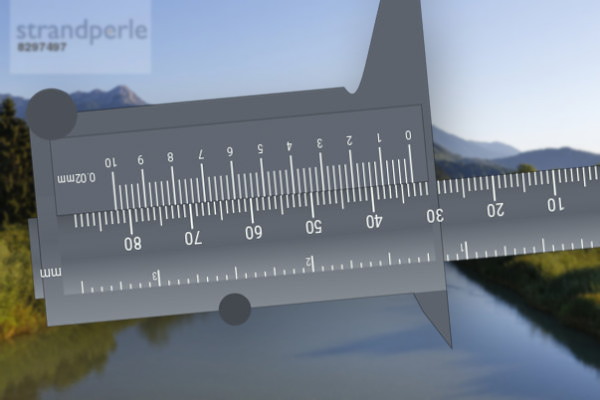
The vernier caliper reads 33.2 mm
